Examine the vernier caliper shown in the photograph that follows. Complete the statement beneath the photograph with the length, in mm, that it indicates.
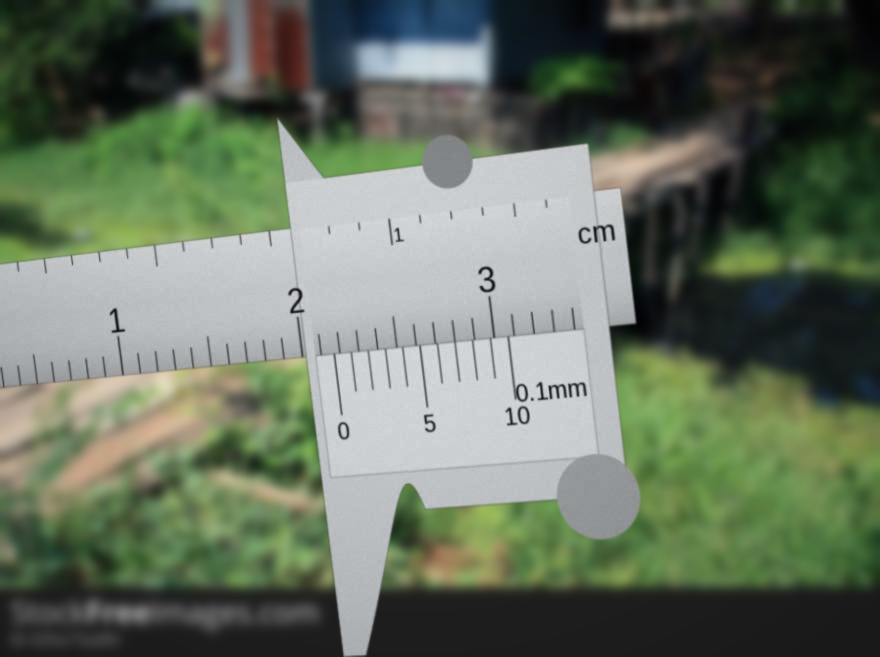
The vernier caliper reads 21.7 mm
